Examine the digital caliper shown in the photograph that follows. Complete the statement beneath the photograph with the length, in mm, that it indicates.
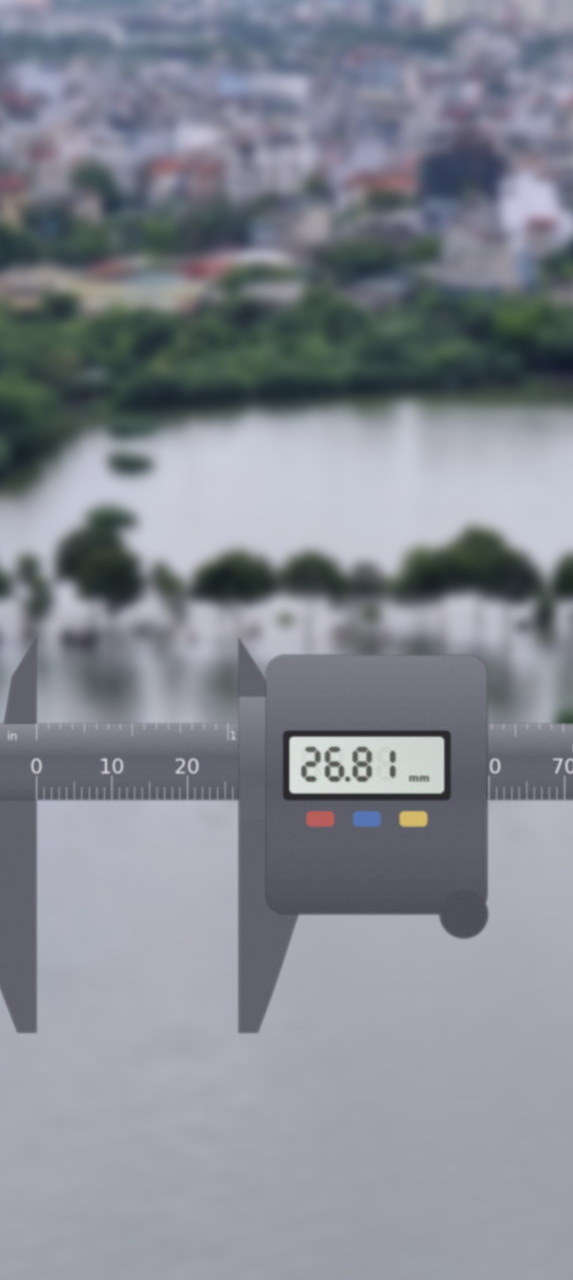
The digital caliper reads 26.81 mm
